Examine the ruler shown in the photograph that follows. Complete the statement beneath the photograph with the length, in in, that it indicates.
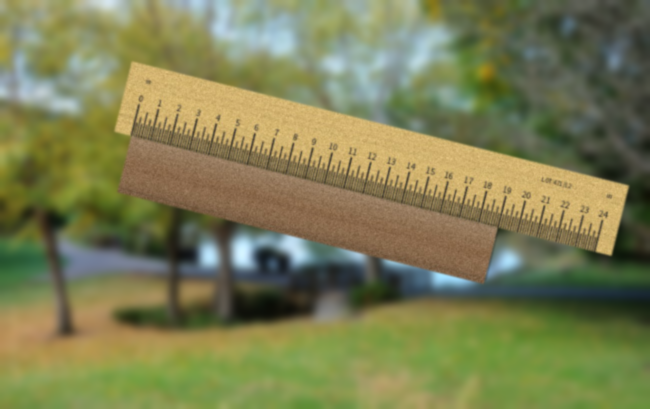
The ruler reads 19 in
